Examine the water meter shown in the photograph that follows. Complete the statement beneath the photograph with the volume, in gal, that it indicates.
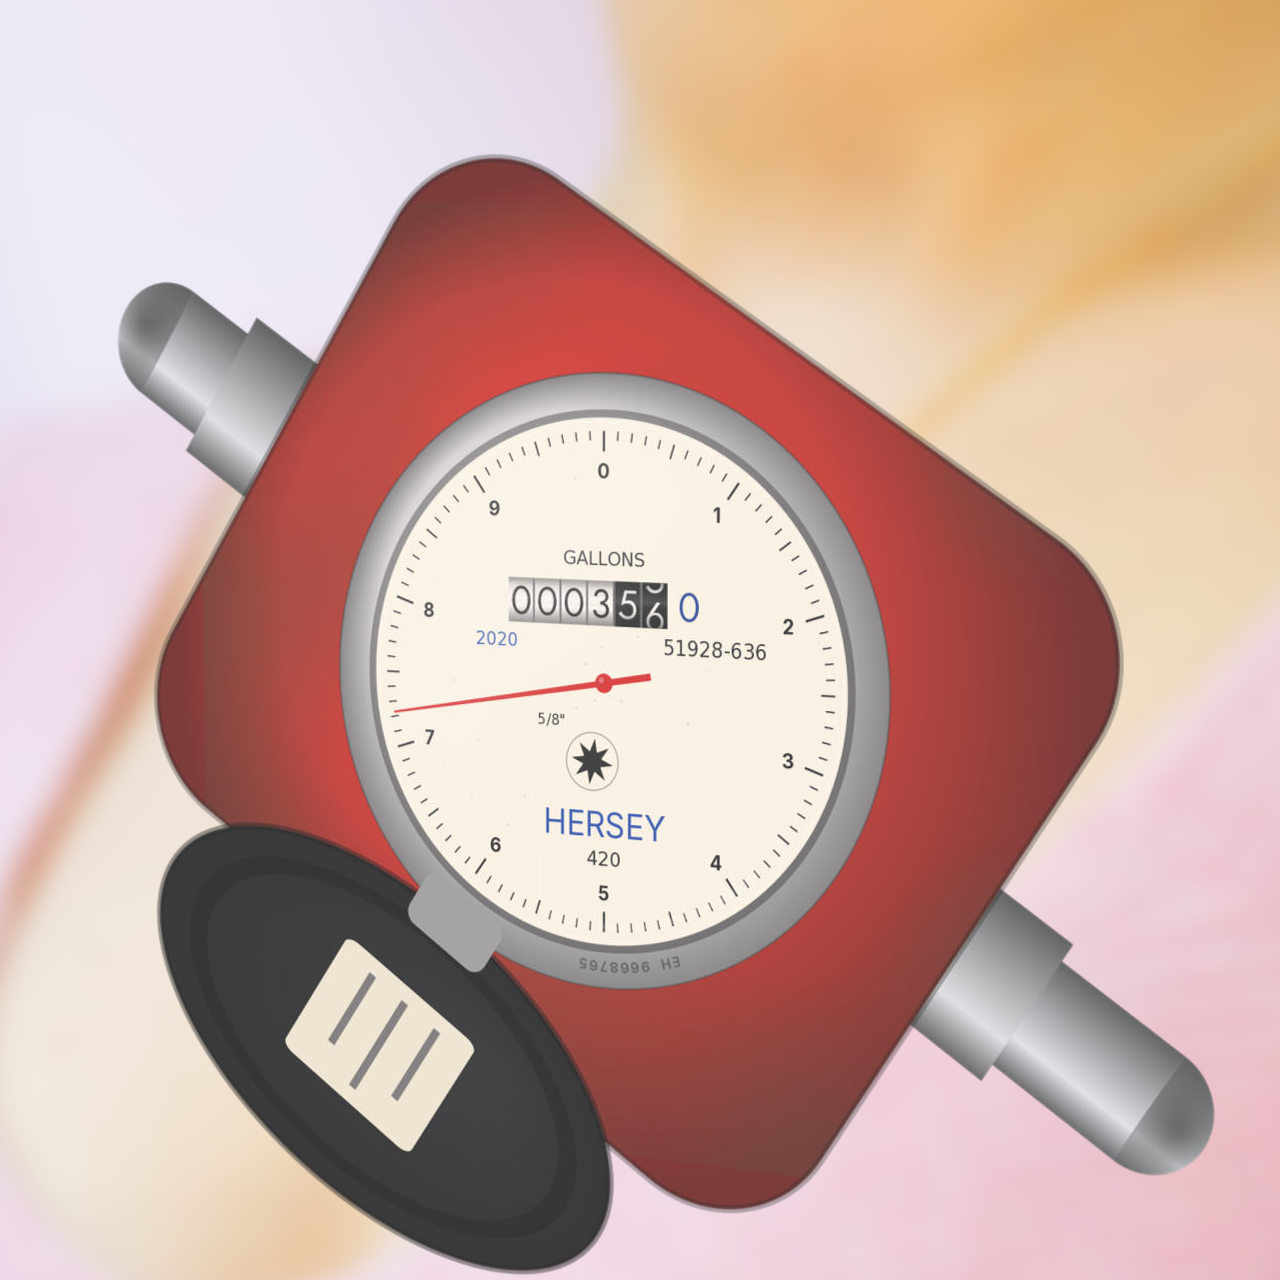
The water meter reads 3557.2 gal
